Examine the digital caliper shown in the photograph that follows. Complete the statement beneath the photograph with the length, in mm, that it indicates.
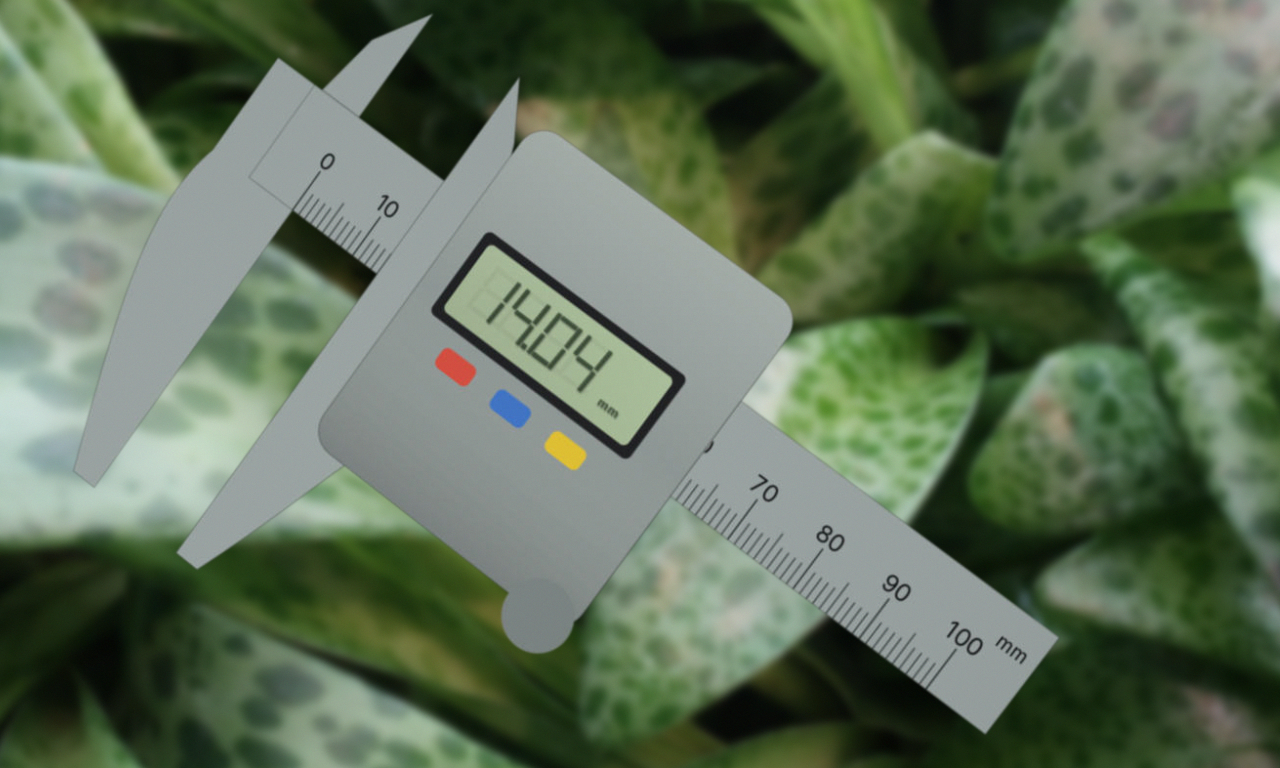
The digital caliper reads 14.04 mm
